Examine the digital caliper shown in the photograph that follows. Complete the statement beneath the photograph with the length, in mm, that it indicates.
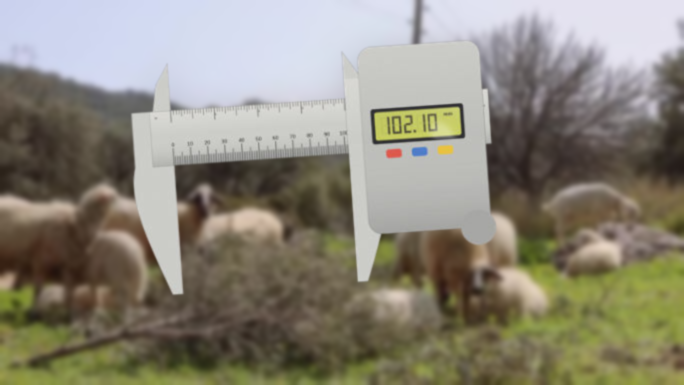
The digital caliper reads 102.10 mm
